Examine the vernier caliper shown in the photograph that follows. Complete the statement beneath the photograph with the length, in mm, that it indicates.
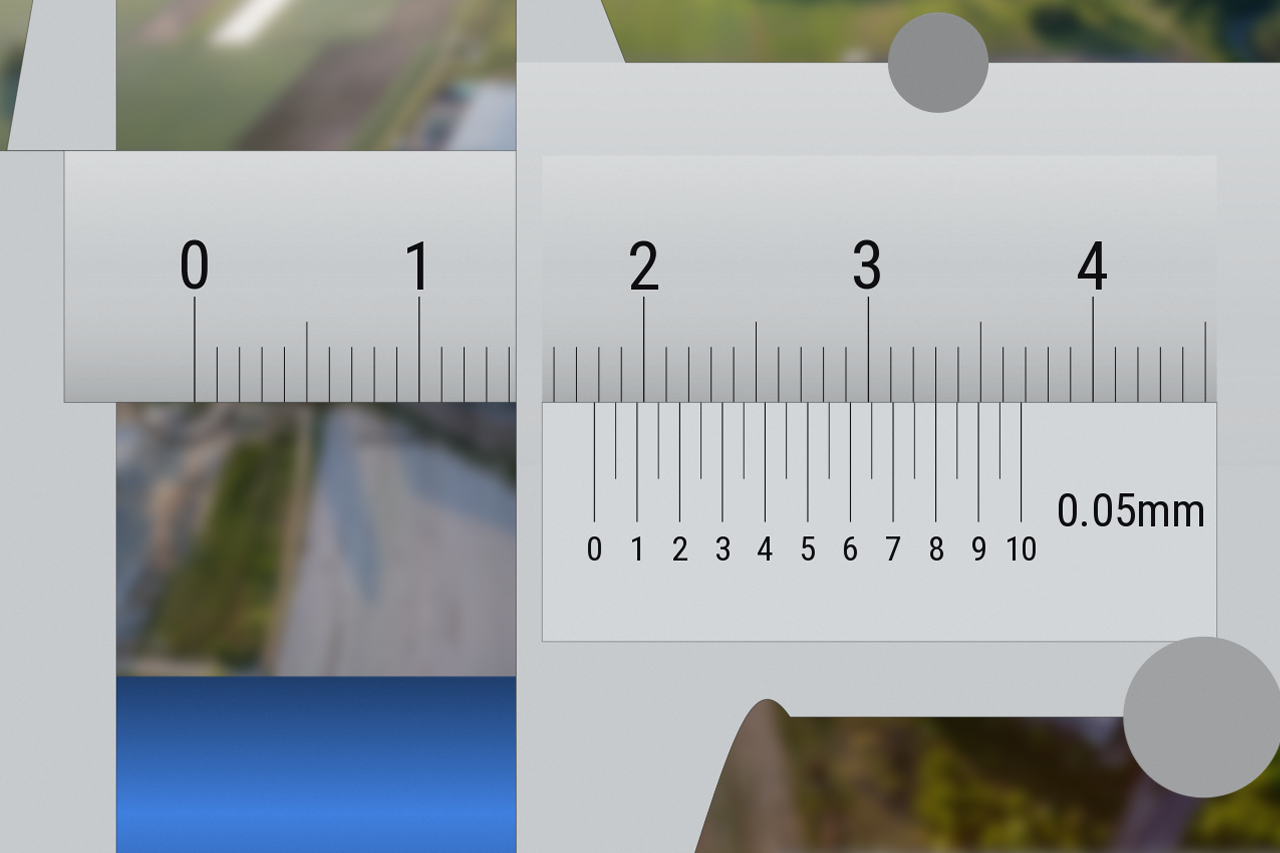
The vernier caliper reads 17.8 mm
